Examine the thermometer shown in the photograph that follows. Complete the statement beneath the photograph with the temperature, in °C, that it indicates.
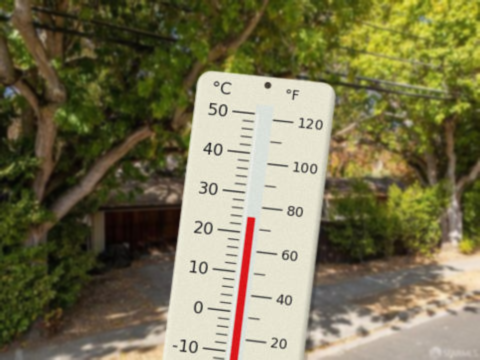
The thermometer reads 24 °C
